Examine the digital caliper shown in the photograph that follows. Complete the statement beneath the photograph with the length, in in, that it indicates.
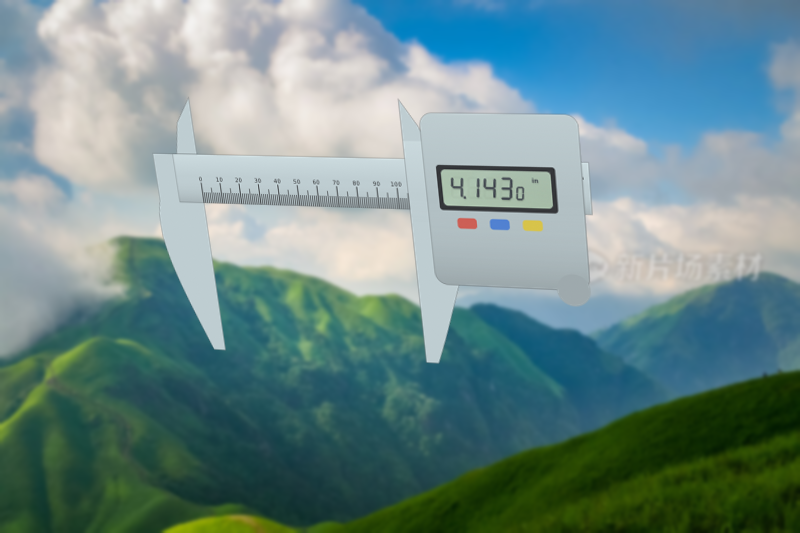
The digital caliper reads 4.1430 in
